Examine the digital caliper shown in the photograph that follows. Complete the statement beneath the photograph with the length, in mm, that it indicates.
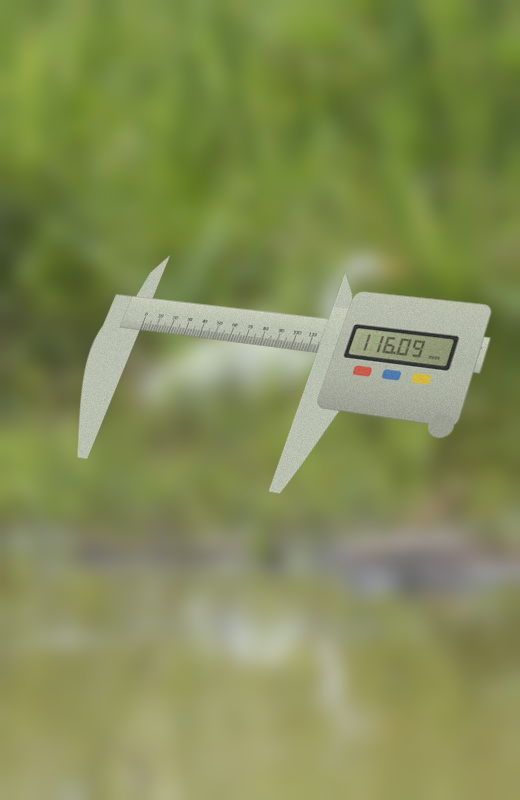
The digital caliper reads 116.09 mm
